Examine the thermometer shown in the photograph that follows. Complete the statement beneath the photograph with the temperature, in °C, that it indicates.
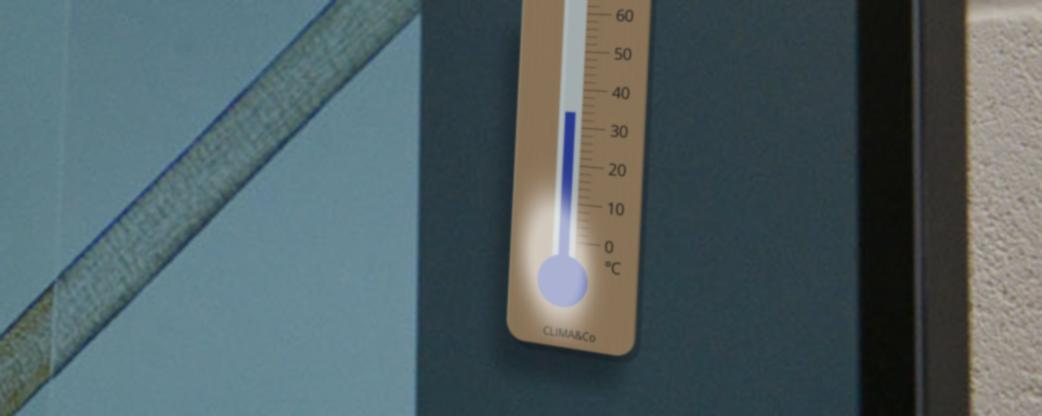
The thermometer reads 34 °C
